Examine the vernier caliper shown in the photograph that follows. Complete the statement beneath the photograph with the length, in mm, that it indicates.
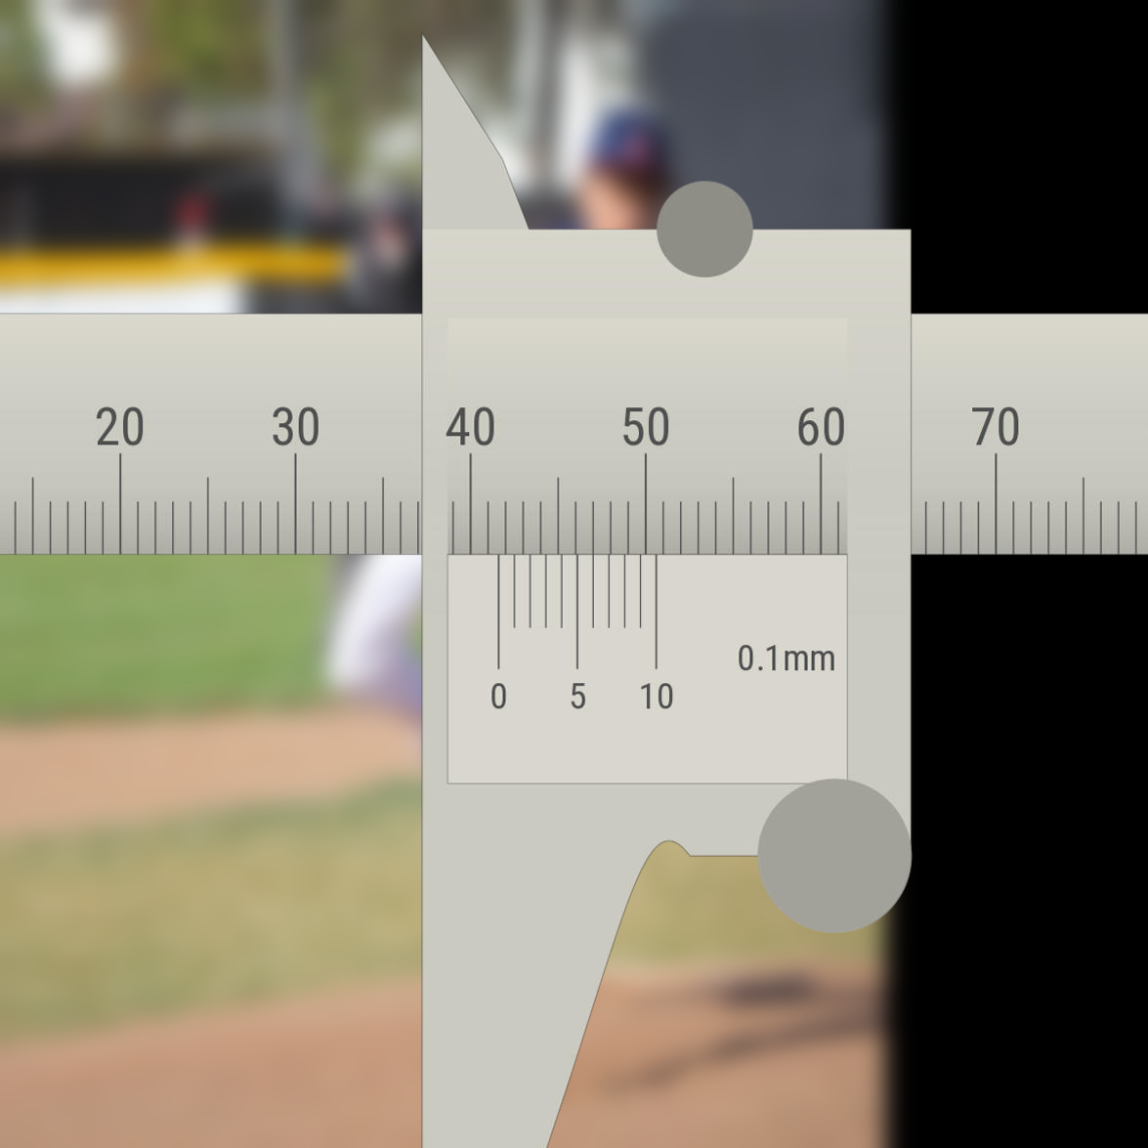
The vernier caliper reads 41.6 mm
